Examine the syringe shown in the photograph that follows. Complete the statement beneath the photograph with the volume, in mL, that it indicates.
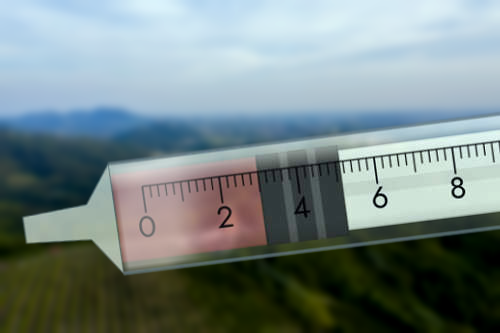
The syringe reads 3 mL
